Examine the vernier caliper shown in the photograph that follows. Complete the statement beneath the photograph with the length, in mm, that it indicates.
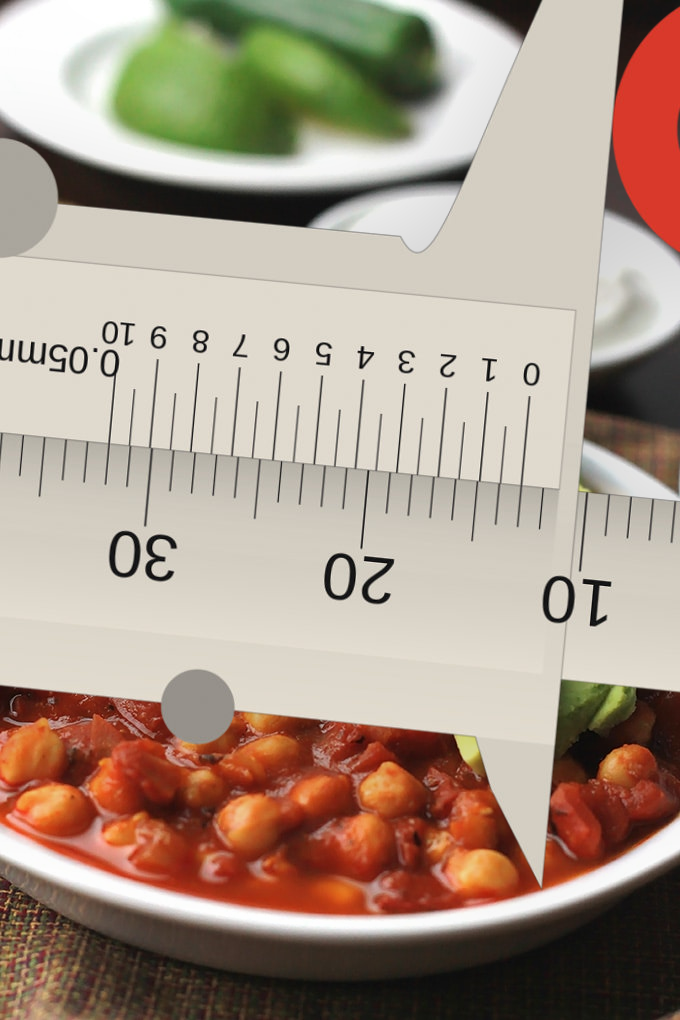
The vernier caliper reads 13.0 mm
